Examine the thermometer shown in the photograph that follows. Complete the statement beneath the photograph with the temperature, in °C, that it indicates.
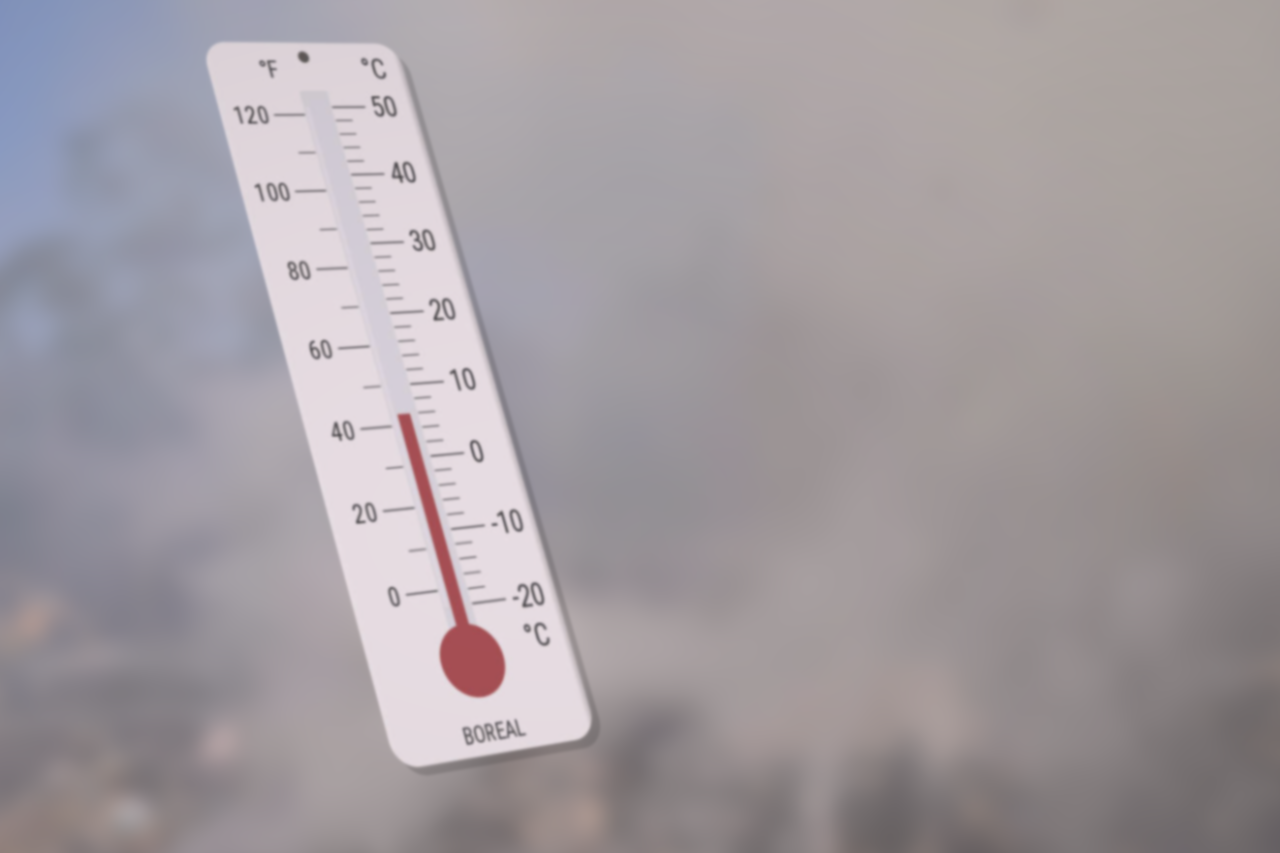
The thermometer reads 6 °C
